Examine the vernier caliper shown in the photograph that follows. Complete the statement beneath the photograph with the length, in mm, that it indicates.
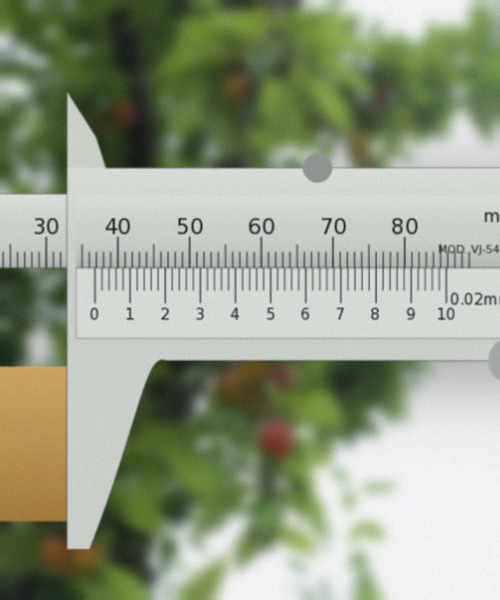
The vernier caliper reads 36.8 mm
